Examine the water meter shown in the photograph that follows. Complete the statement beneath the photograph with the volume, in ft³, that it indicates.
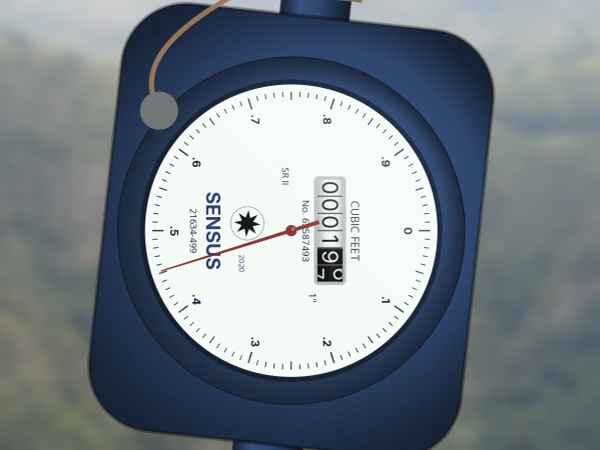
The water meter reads 196.45 ft³
